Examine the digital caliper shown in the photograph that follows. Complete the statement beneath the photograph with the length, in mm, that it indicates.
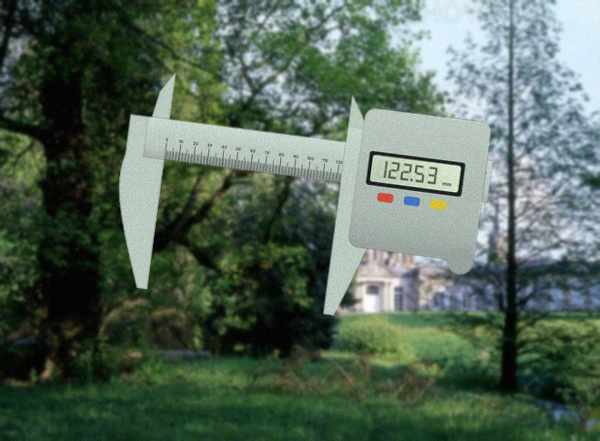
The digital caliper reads 122.53 mm
